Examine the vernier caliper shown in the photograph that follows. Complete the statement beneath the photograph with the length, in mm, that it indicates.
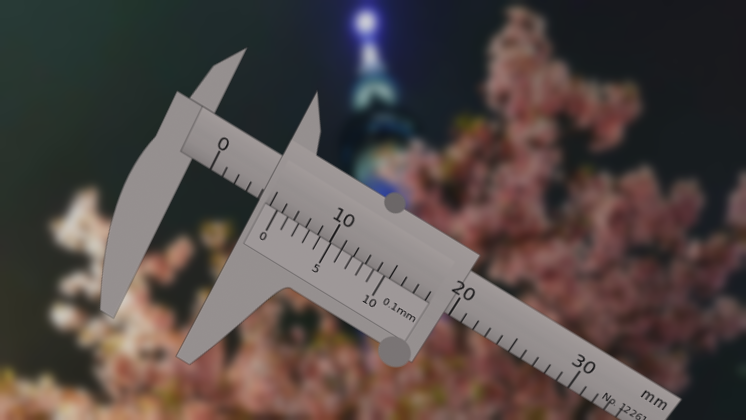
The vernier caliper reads 5.6 mm
